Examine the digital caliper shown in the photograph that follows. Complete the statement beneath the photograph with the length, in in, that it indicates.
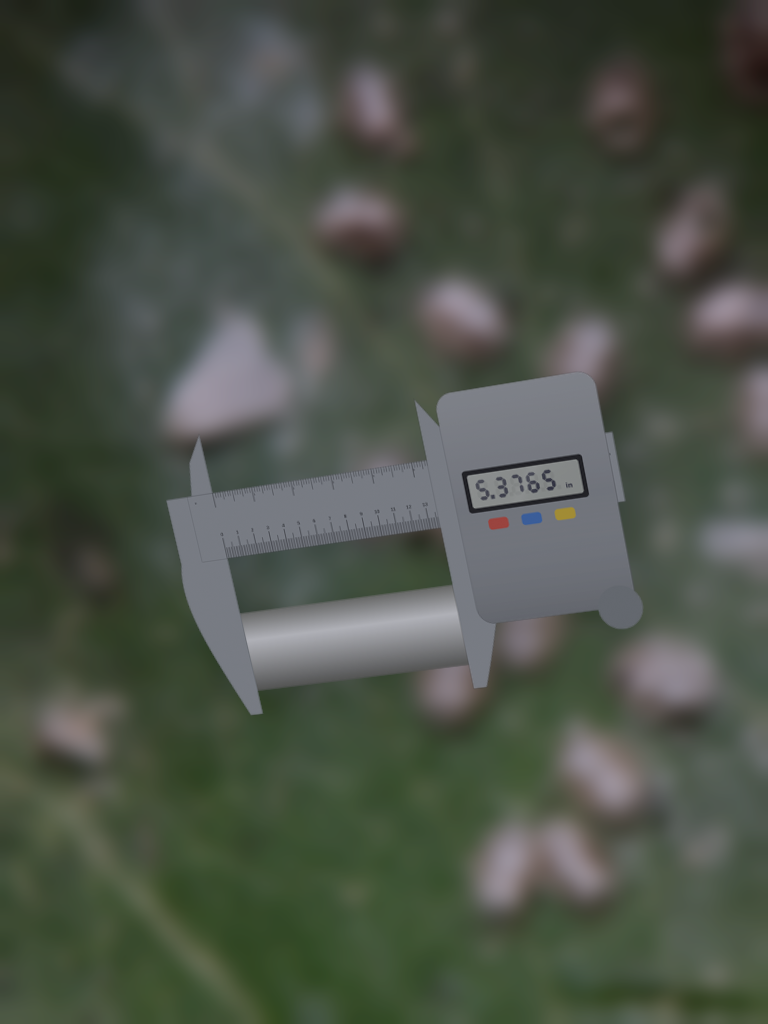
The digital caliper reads 5.3765 in
